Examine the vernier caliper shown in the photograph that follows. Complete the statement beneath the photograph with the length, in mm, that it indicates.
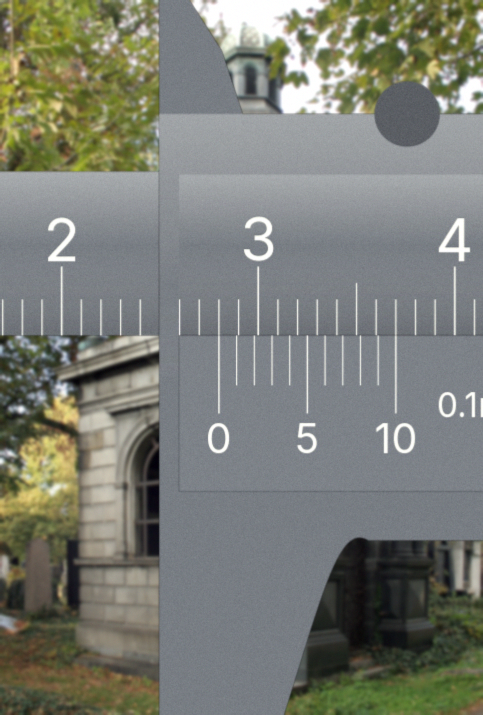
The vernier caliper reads 28.0 mm
